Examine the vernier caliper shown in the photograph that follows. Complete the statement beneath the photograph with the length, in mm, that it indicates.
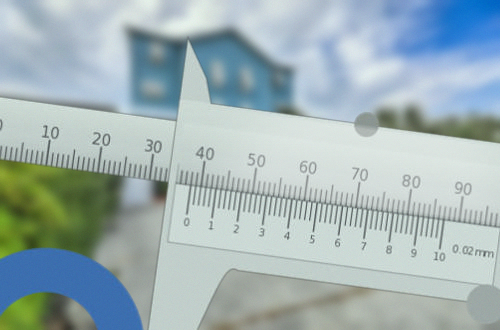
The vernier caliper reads 38.0 mm
